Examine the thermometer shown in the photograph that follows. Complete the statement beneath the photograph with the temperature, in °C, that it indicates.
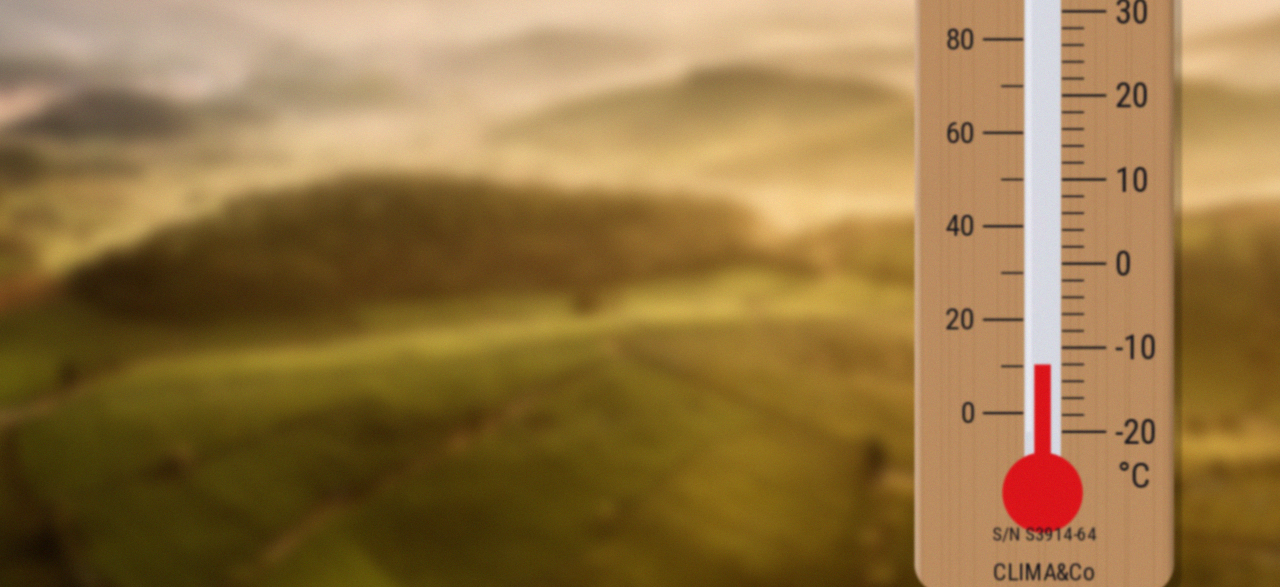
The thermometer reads -12 °C
